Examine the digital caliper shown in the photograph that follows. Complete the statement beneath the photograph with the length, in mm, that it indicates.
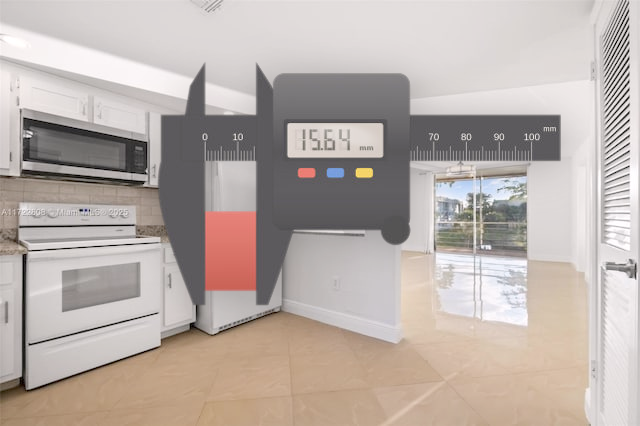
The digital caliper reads 15.64 mm
